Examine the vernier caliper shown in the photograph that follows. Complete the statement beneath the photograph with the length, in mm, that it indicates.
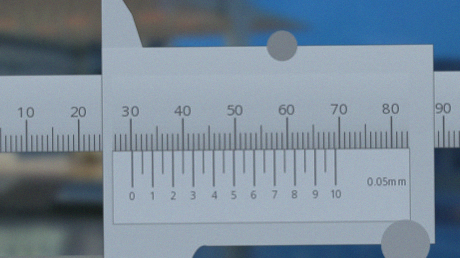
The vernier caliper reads 30.2 mm
